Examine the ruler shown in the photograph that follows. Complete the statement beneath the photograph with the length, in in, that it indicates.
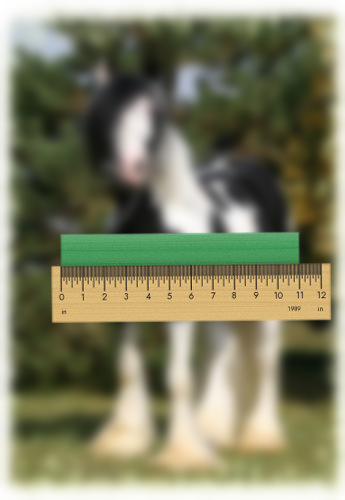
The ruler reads 11 in
